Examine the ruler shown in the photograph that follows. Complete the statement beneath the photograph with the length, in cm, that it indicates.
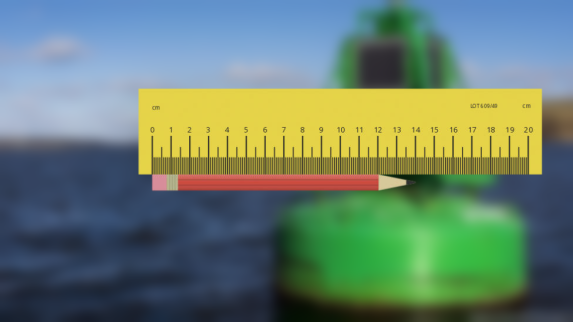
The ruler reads 14 cm
